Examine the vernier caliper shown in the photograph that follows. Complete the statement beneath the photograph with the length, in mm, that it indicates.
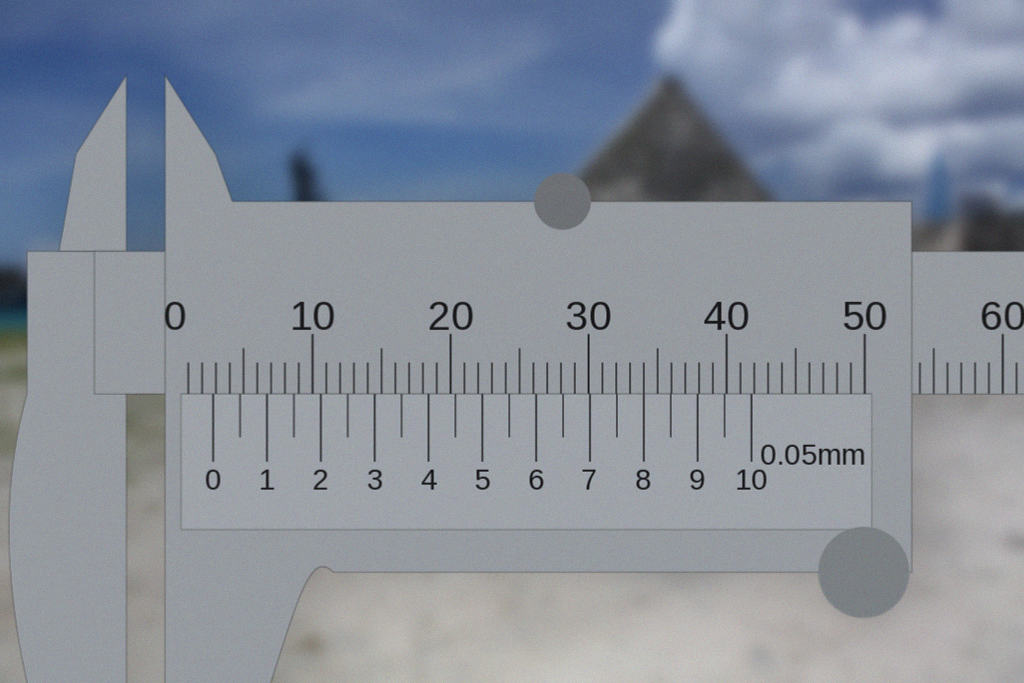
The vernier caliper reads 2.8 mm
